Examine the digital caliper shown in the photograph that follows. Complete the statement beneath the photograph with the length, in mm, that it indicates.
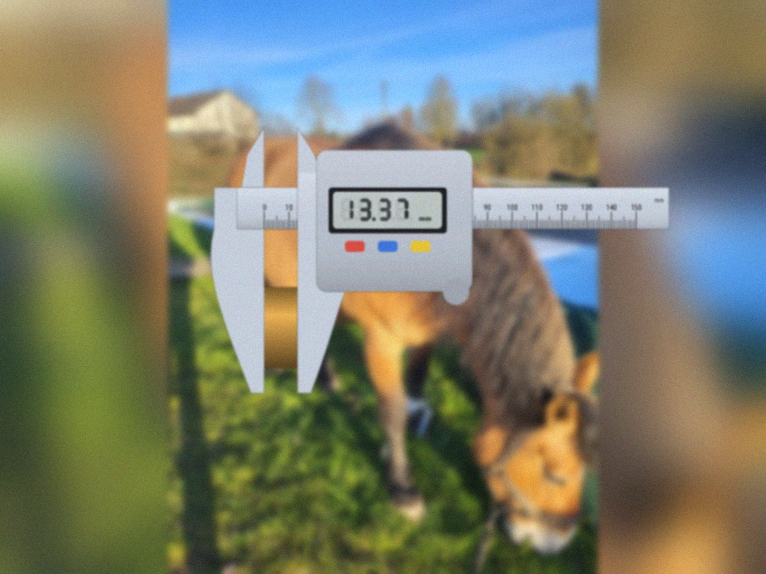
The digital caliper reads 13.37 mm
